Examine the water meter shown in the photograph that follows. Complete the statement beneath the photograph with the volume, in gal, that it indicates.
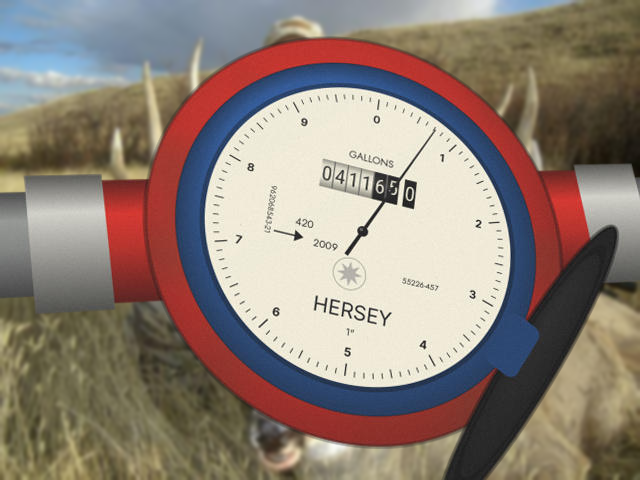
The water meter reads 411650.7 gal
